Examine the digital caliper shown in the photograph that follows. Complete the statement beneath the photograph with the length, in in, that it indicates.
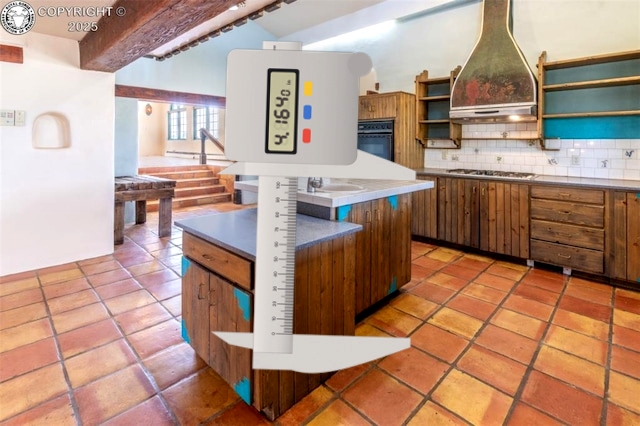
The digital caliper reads 4.1640 in
